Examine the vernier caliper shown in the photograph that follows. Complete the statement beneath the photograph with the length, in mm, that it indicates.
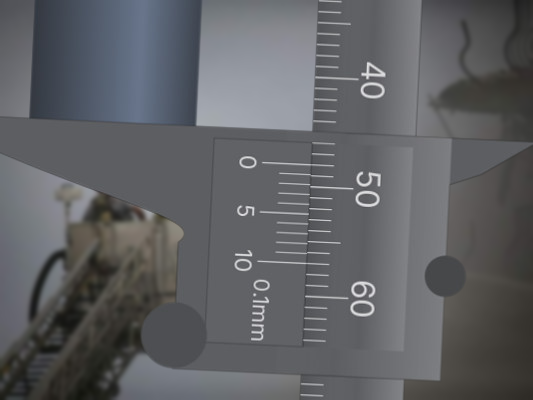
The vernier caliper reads 48.0 mm
